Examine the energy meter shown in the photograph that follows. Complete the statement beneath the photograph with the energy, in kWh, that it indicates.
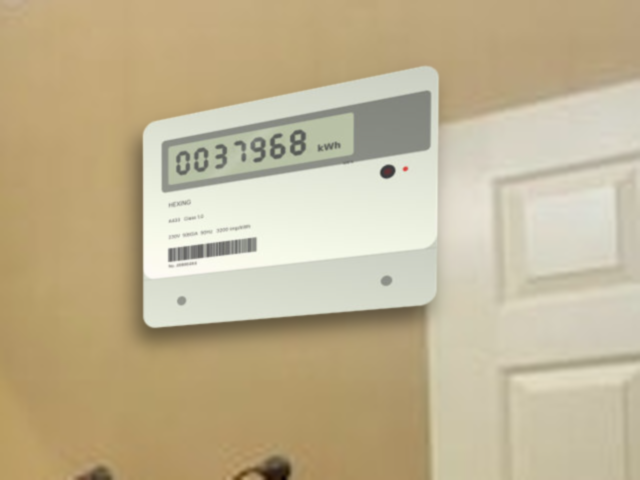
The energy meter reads 37968 kWh
